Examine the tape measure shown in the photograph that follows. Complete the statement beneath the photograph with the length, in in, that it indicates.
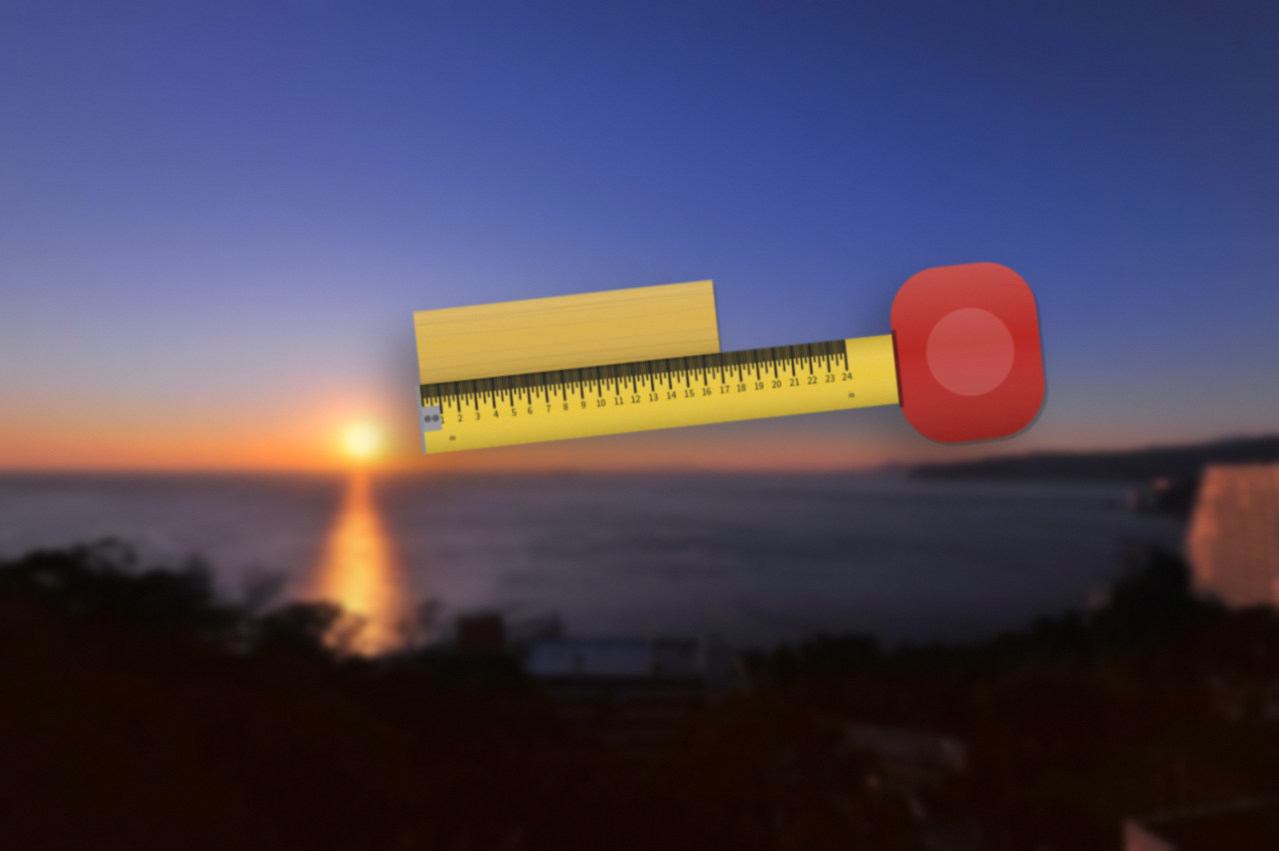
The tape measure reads 17 in
